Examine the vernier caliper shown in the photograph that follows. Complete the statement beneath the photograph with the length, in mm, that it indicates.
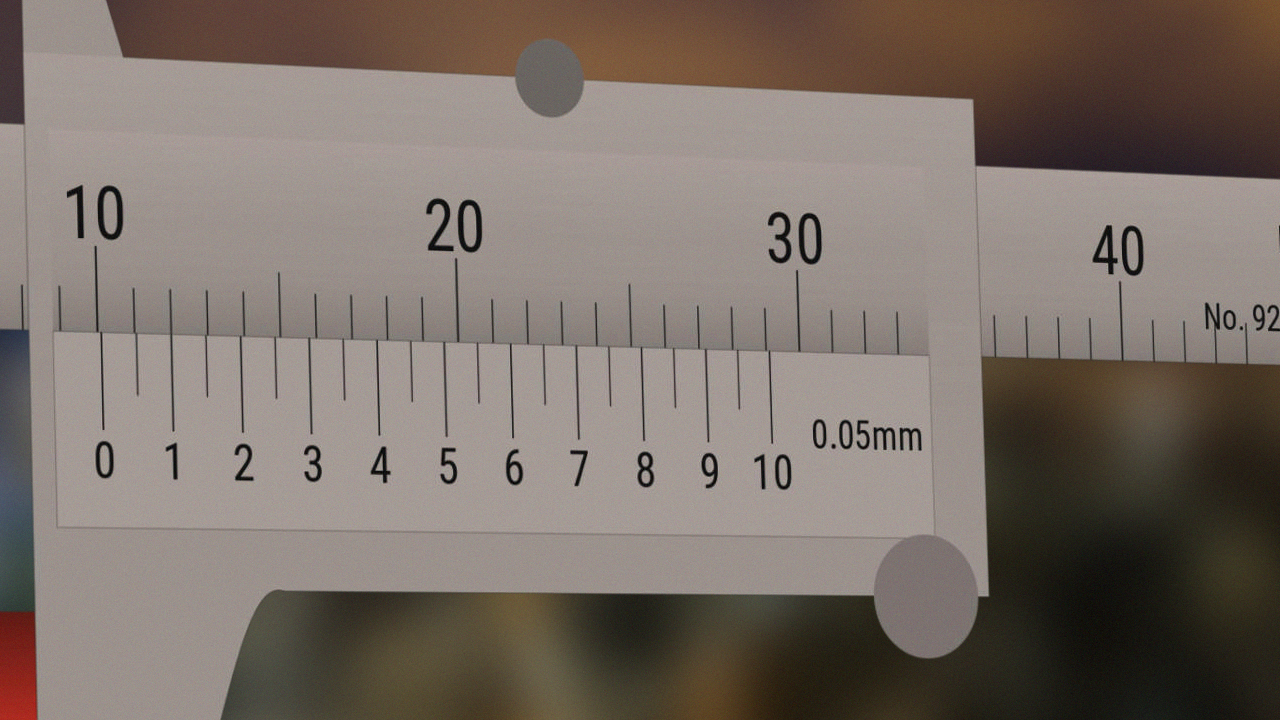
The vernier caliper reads 10.10 mm
